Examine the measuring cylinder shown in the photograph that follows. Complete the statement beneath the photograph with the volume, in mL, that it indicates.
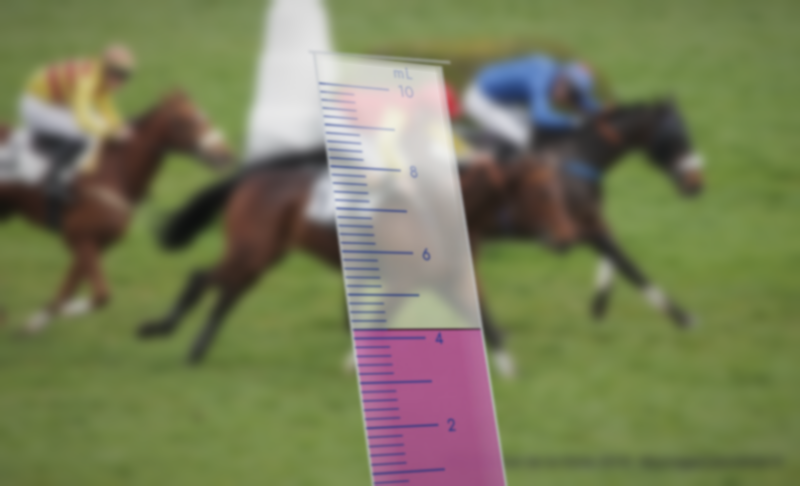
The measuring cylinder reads 4.2 mL
